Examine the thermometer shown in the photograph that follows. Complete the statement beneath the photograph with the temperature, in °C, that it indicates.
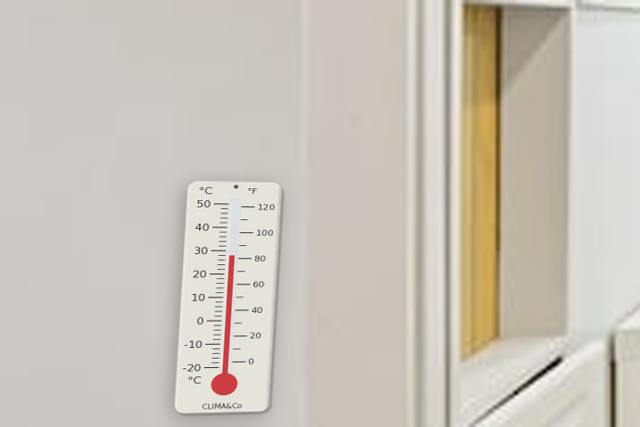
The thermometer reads 28 °C
